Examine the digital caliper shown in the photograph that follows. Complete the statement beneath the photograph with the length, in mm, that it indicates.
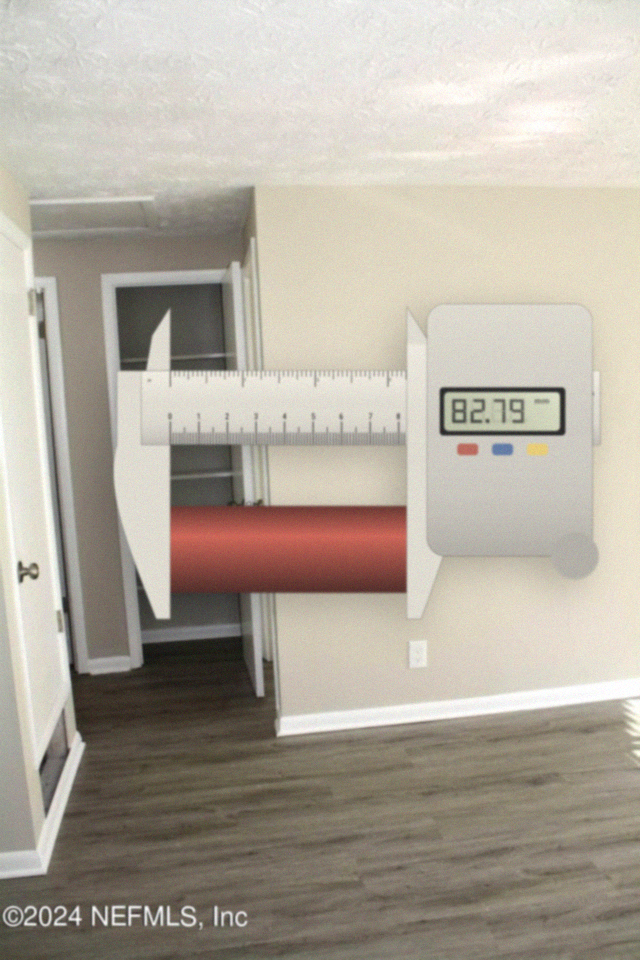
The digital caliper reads 82.79 mm
